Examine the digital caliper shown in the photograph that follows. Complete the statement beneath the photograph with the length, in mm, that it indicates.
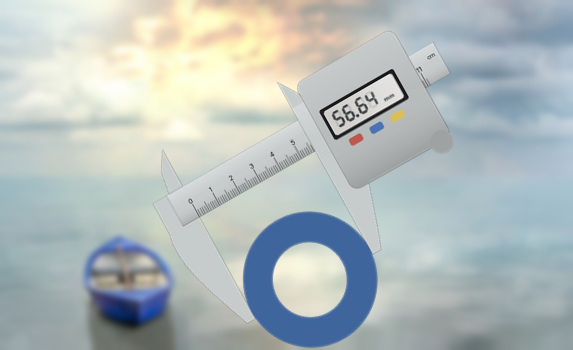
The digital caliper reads 56.64 mm
